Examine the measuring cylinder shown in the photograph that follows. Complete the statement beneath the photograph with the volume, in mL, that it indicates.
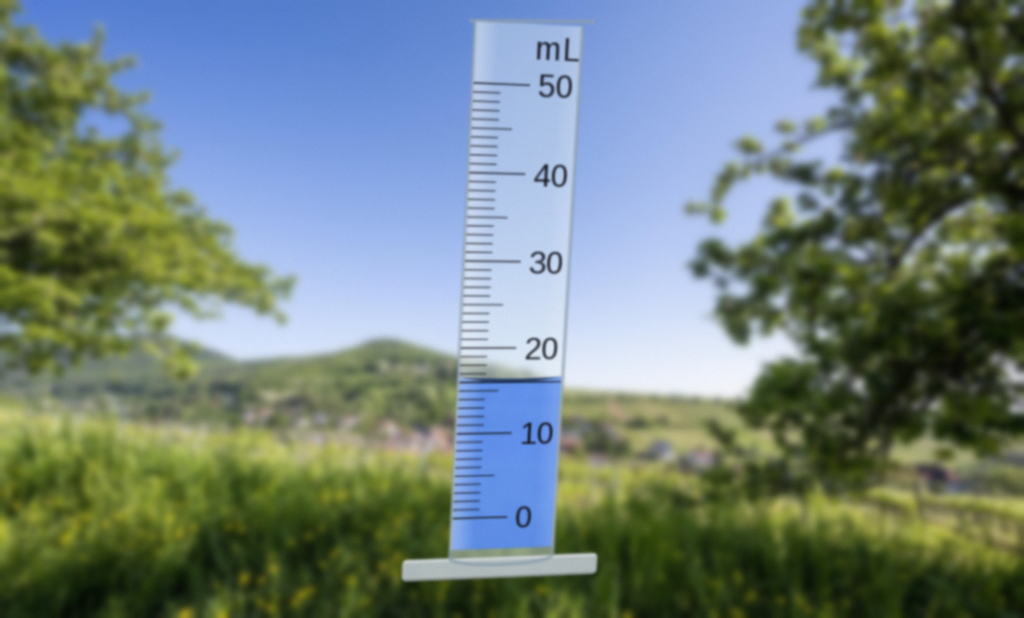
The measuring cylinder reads 16 mL
